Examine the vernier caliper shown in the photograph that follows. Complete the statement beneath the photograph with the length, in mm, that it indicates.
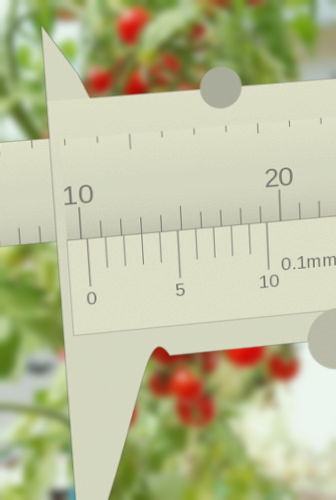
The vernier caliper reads 10.3 mm
